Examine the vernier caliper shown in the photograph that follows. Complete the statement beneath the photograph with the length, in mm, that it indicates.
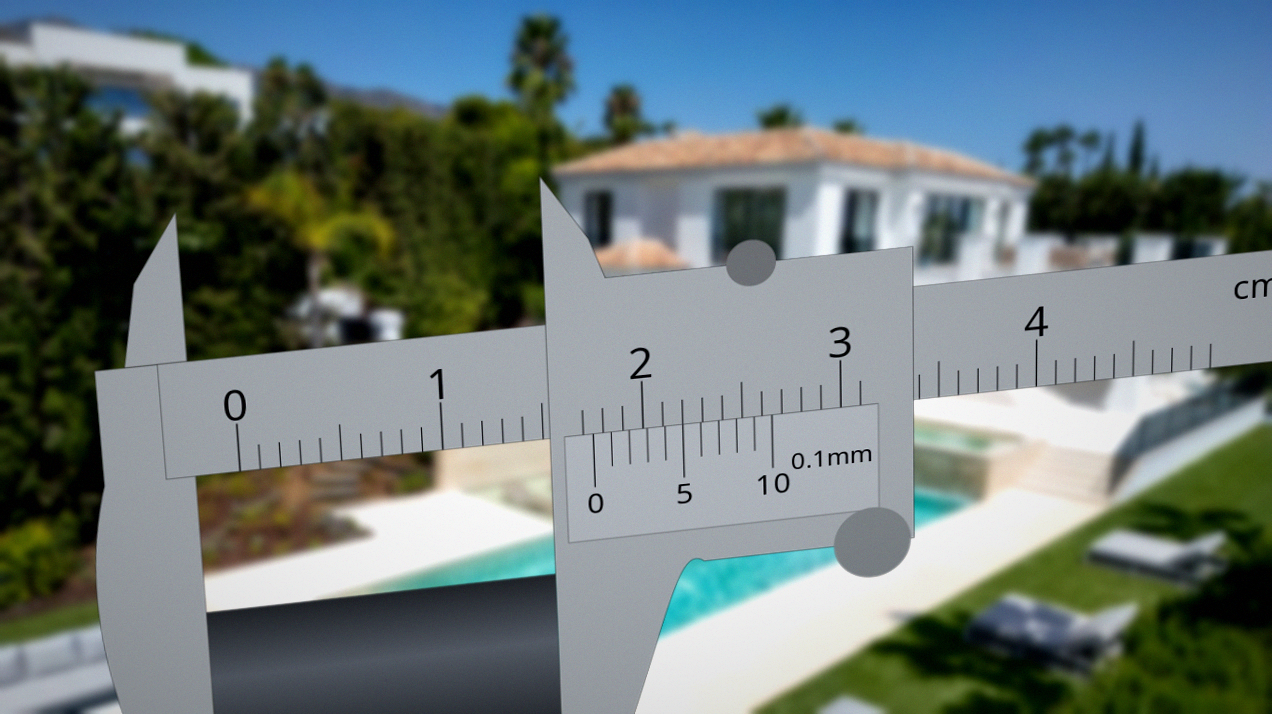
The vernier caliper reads 17.5 mm
